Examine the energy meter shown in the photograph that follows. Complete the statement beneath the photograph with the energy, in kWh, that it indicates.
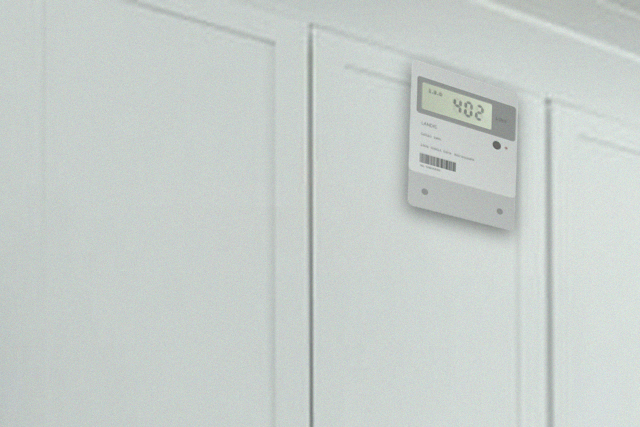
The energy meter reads 402 kWh
